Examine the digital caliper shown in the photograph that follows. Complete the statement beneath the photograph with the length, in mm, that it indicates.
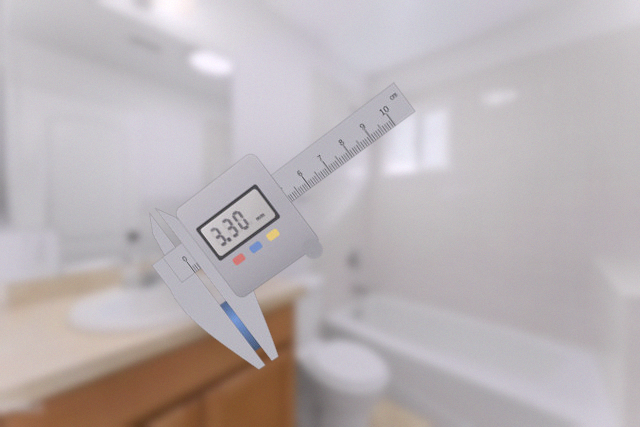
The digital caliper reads 3.30 mm
